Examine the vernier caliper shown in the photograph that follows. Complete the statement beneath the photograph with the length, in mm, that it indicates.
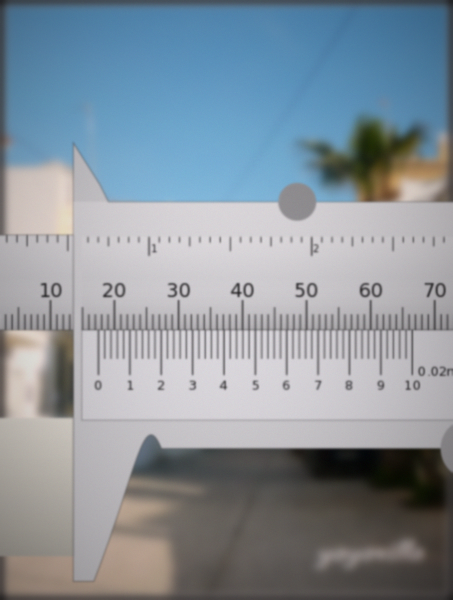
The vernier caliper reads 17.5 mm
